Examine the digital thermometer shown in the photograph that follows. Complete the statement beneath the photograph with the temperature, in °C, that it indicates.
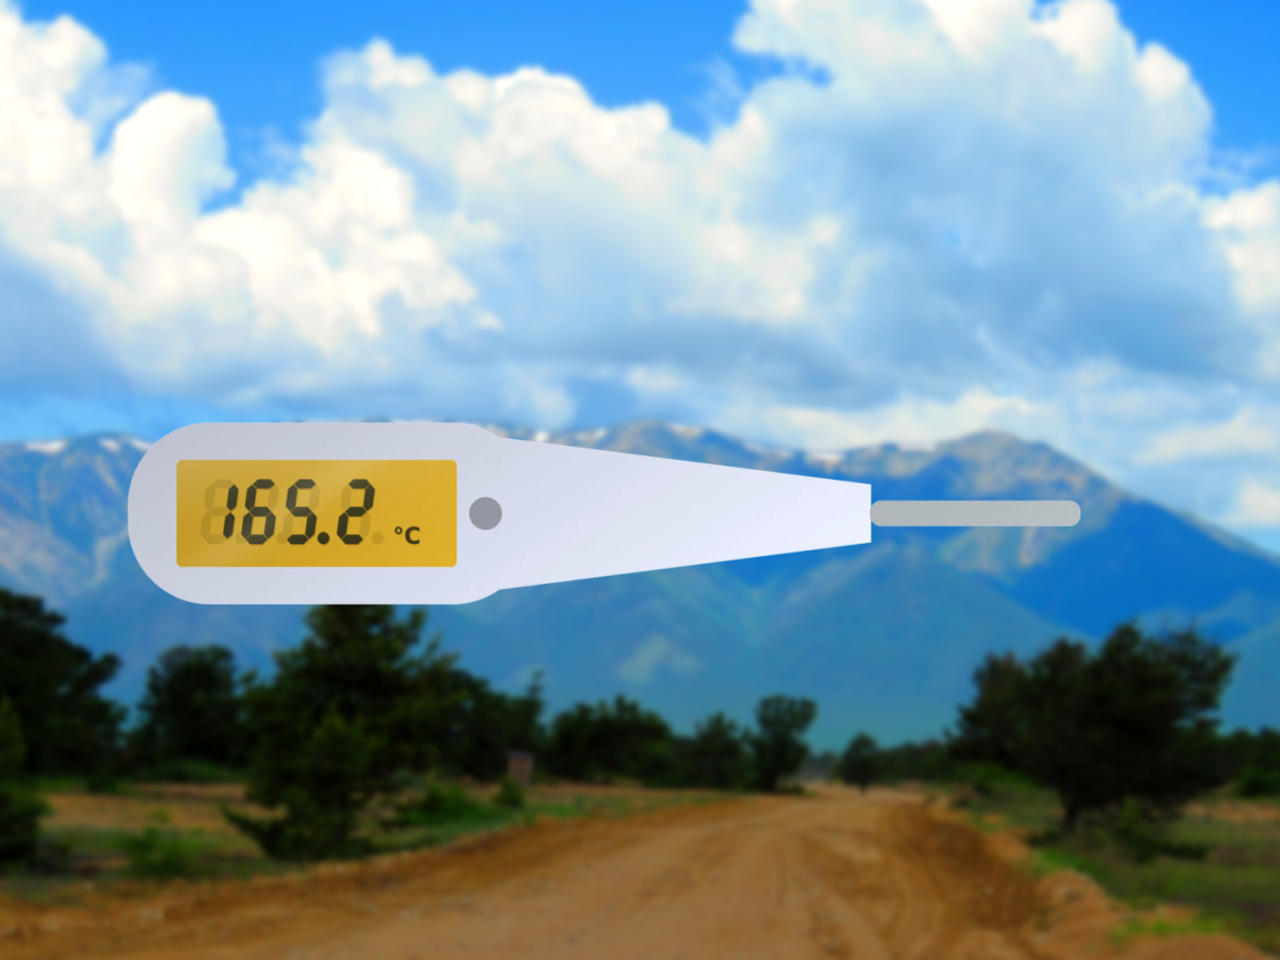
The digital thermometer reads 165.2 °C
